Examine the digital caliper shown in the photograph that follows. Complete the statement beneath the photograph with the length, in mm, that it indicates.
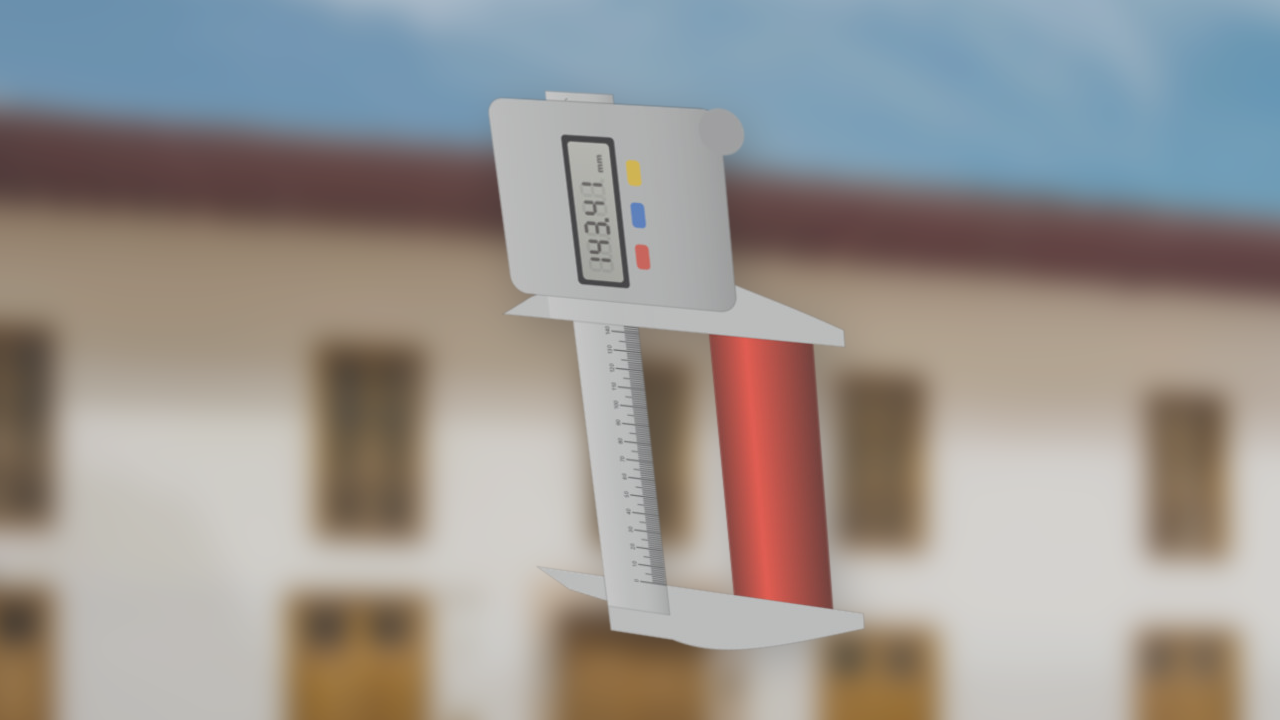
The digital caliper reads 143.41 mm
